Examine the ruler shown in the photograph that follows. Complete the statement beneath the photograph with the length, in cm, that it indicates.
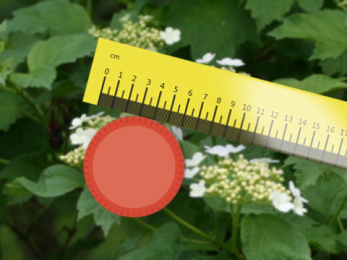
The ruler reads 7 cm
